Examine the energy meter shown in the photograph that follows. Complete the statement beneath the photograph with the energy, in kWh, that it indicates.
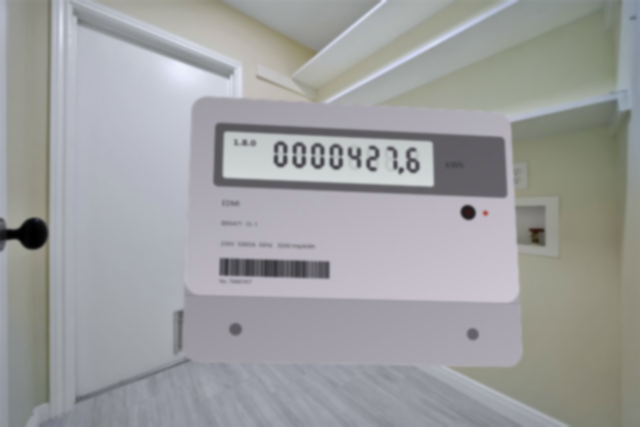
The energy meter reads 427.6 kWh
